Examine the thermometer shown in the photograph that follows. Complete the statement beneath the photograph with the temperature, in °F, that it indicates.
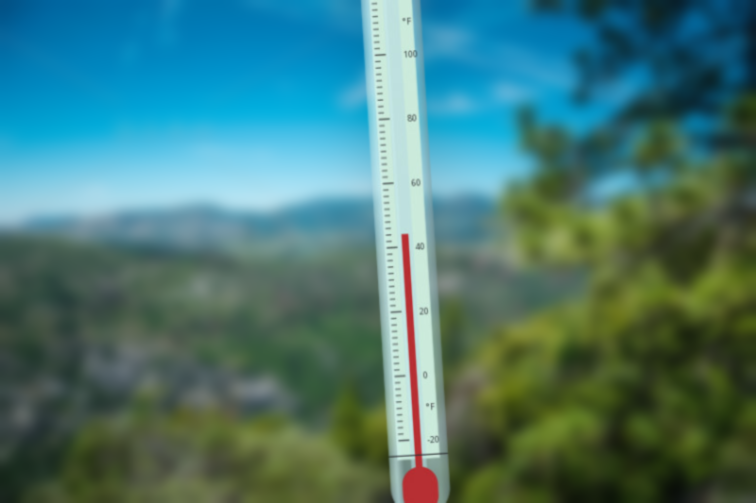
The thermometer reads 44 °F
